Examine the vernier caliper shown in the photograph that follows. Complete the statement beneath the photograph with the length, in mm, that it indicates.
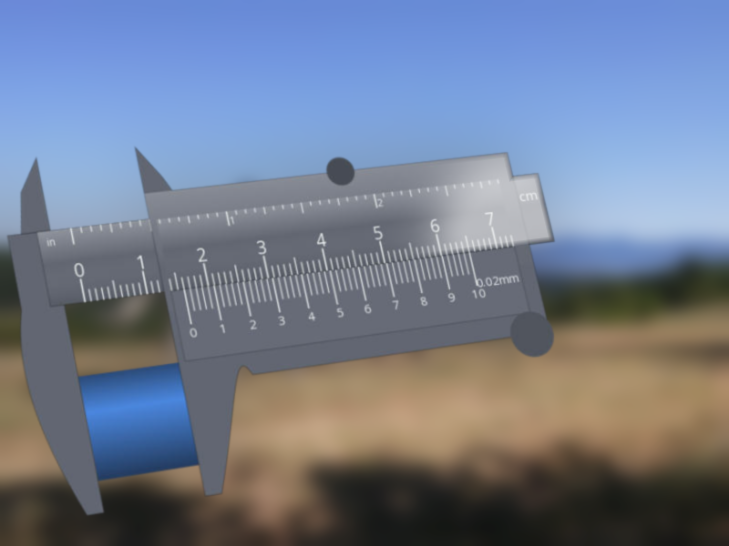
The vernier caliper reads 16.0 mm
